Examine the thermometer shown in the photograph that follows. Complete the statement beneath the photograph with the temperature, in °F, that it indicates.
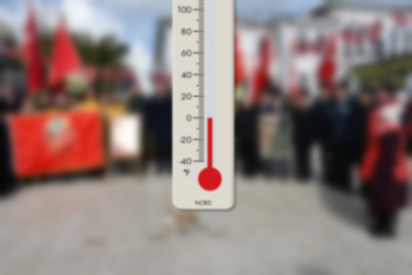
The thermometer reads 0 °F
